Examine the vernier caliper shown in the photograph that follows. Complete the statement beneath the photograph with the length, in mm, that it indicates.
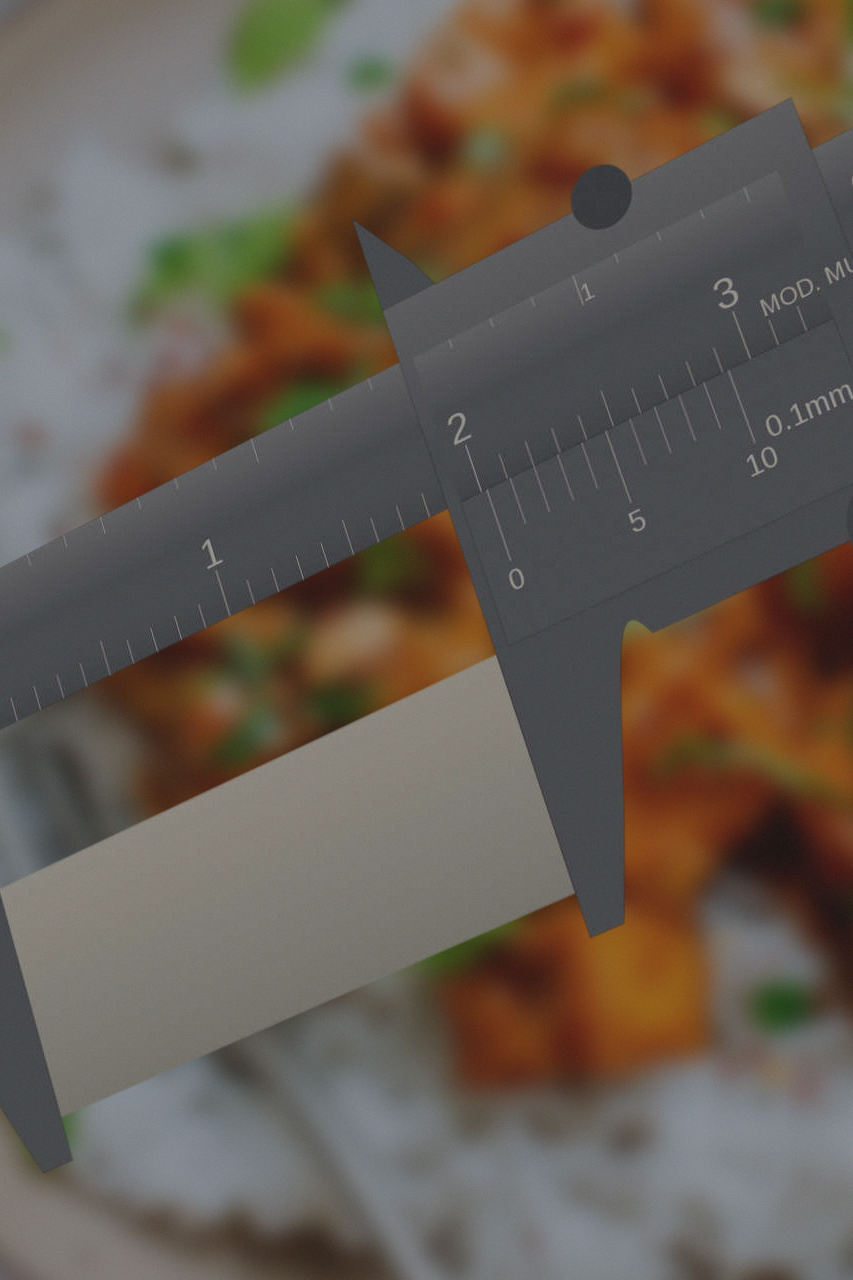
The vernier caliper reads 20.2 mm
